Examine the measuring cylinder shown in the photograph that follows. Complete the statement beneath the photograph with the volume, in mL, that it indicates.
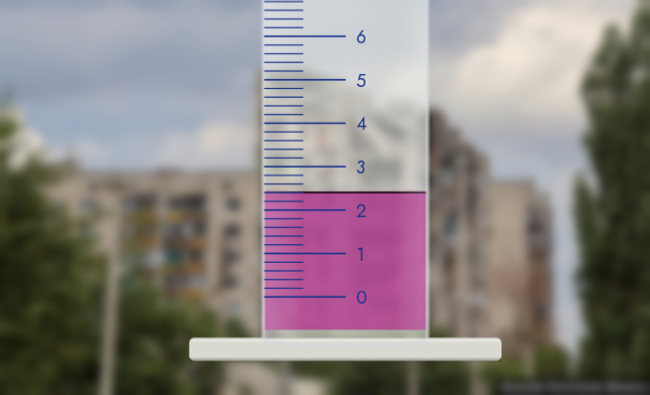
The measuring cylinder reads 2.4 mL
